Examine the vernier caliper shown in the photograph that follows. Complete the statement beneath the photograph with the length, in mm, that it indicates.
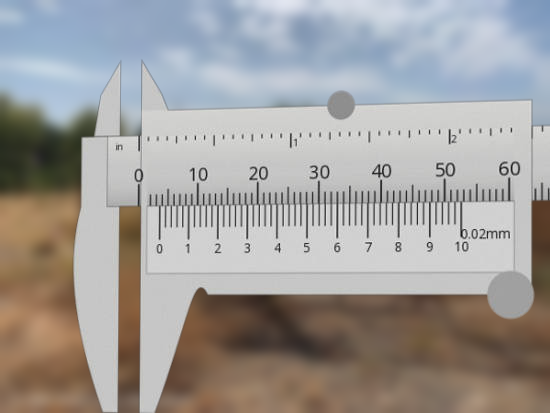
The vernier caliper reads 3.6 mm
